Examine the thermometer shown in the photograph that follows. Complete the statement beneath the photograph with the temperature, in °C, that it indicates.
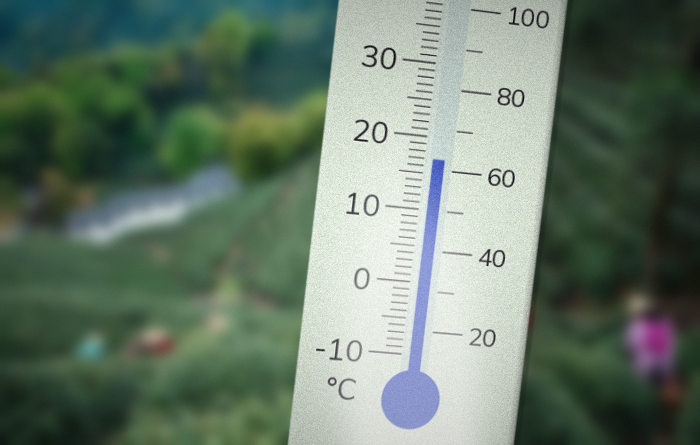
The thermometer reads 17 °C
